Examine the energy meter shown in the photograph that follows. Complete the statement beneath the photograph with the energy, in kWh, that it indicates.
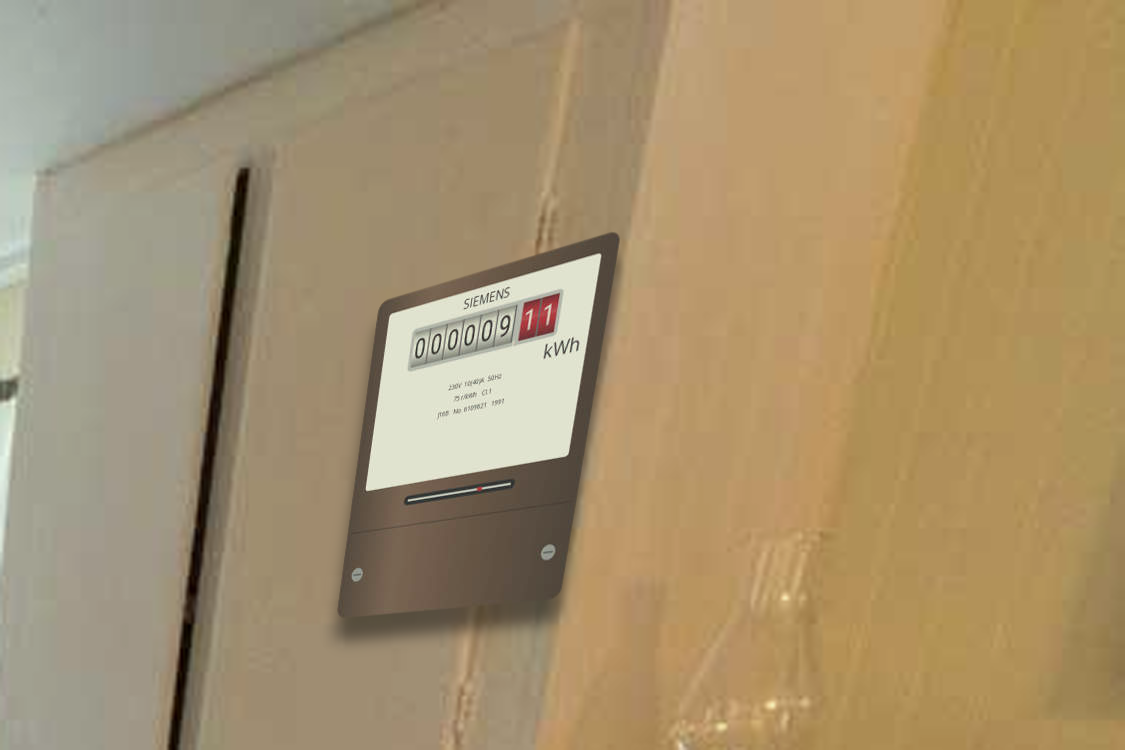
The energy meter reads 9.11 kWh
